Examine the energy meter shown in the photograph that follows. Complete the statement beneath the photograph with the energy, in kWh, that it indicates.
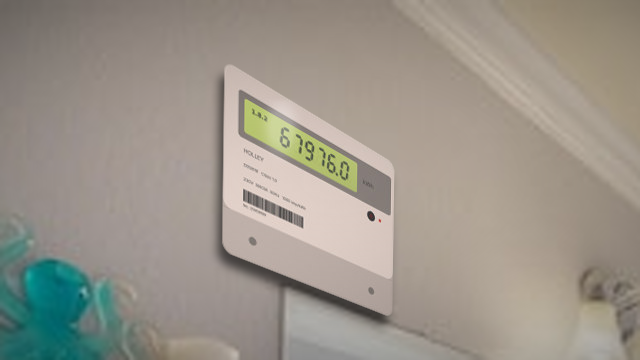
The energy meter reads 67976.0 kWh
